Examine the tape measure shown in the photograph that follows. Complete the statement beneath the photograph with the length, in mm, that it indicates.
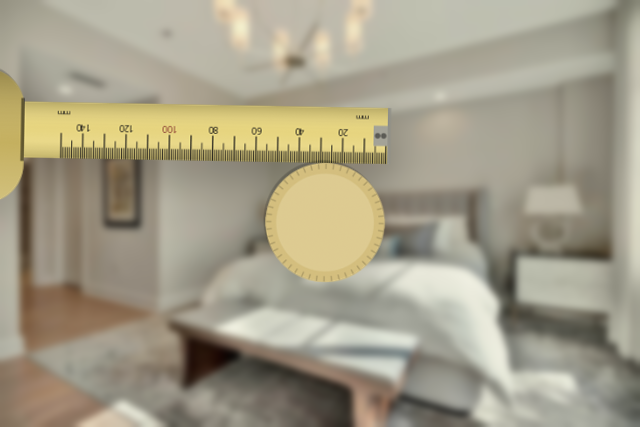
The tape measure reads 55 mm
